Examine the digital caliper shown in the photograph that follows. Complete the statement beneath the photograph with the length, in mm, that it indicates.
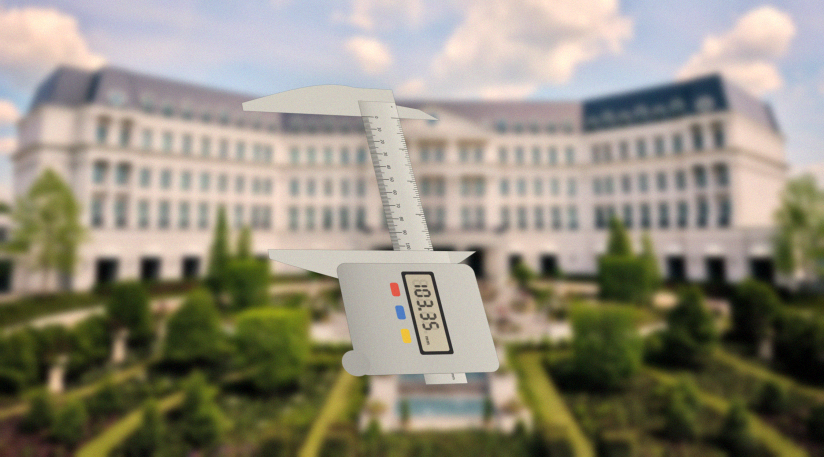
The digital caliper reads 103.35 mm
